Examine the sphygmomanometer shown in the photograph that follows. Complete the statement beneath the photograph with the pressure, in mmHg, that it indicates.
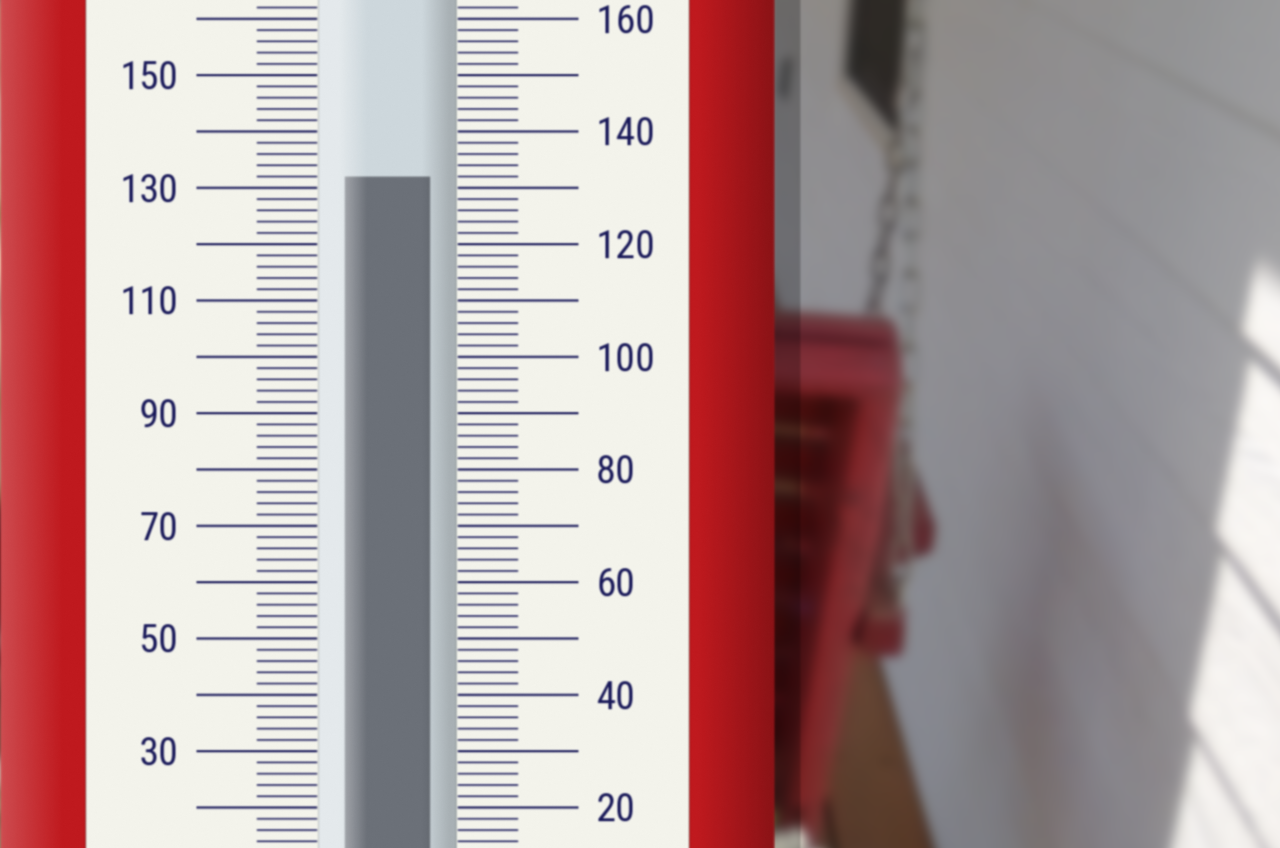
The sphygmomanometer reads 132 mmHg
